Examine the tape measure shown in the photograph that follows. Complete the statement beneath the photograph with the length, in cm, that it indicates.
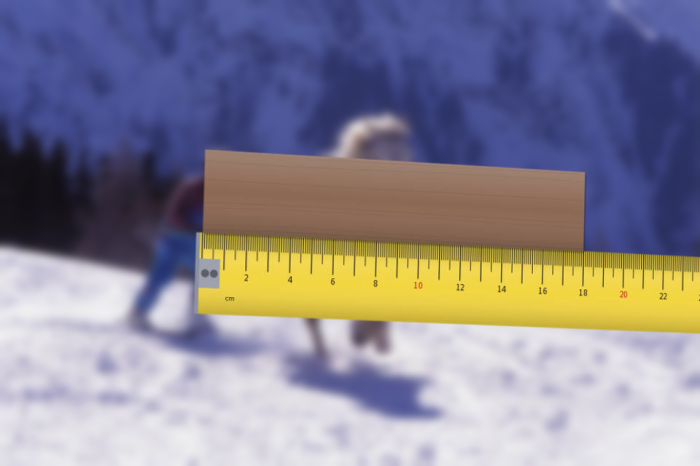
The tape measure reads 18 cm
